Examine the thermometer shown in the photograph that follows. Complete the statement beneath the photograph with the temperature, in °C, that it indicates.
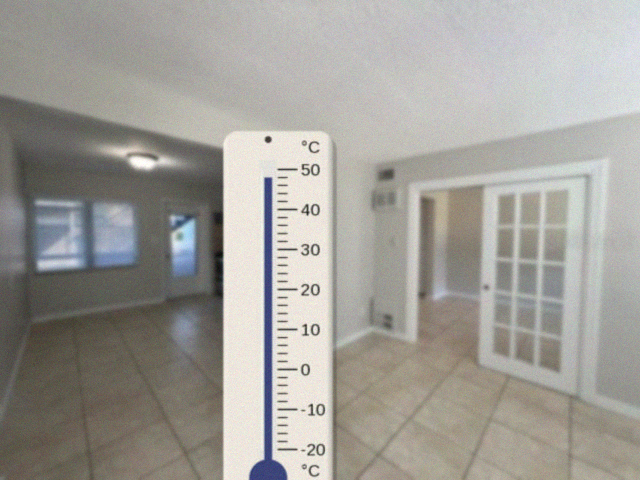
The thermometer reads 48 °C
